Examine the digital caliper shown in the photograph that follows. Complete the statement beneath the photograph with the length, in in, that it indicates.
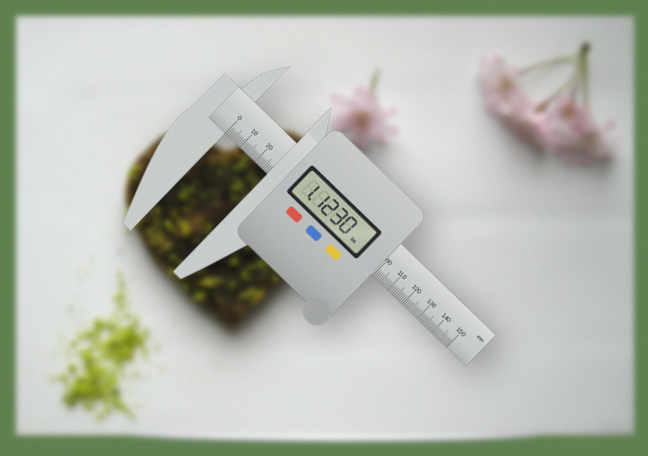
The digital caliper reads 1.1230 in
